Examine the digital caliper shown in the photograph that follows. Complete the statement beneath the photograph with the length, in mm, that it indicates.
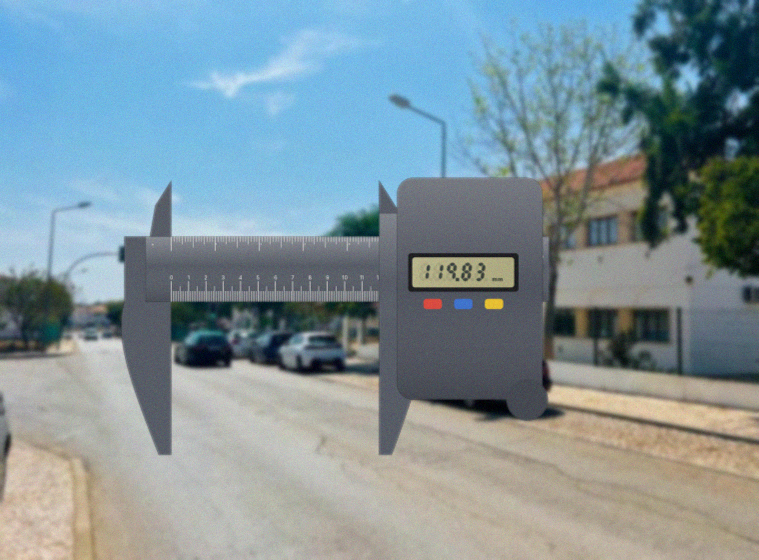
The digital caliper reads 119.83 mm
